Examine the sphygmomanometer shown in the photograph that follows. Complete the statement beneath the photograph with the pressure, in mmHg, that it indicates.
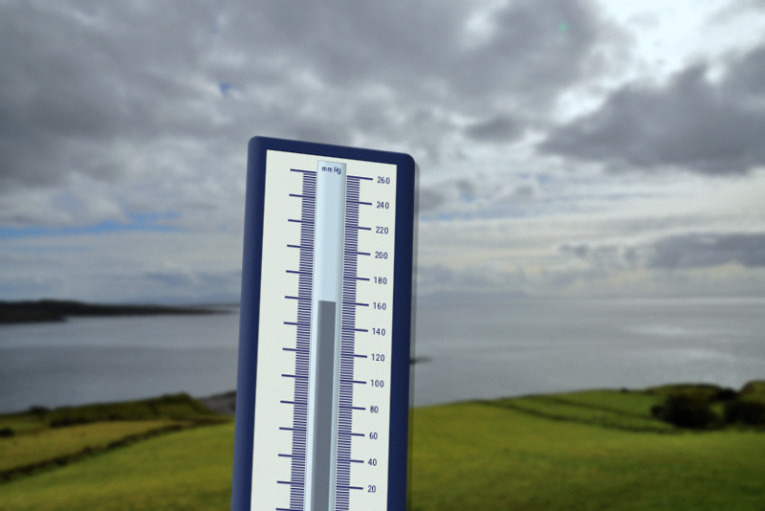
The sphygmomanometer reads 160 mmHg
